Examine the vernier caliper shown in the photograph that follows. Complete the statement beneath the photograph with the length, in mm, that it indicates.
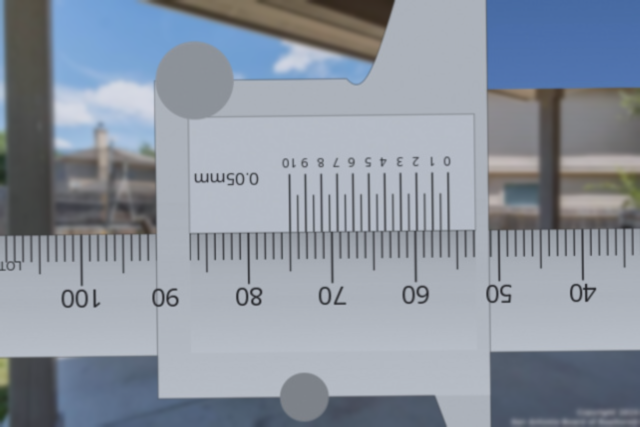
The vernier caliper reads 56.0 mm
